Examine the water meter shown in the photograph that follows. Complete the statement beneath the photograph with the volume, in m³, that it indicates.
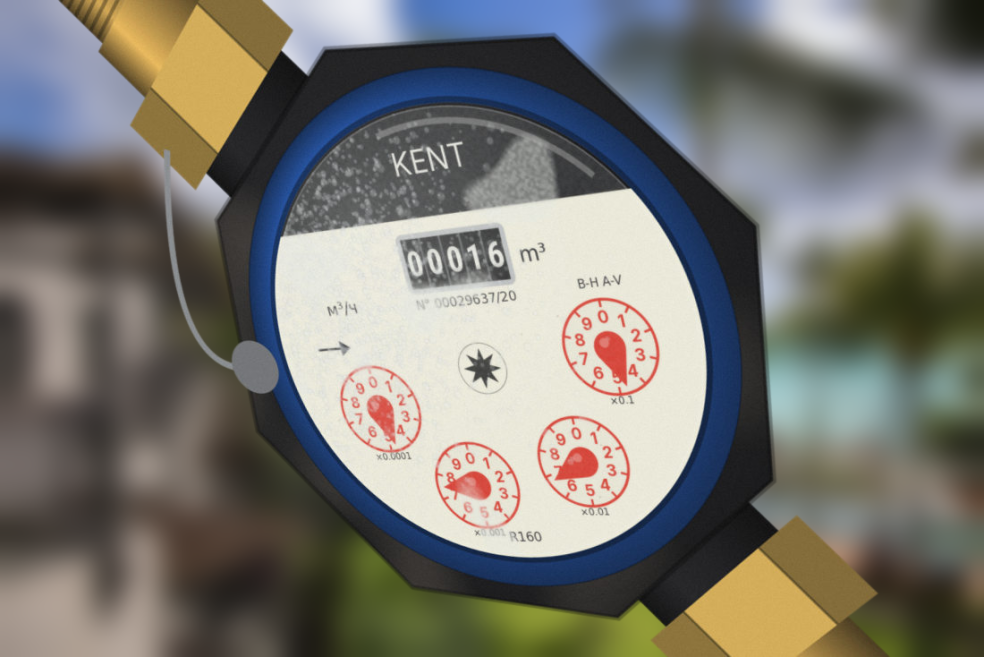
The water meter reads 16.4674 m³
